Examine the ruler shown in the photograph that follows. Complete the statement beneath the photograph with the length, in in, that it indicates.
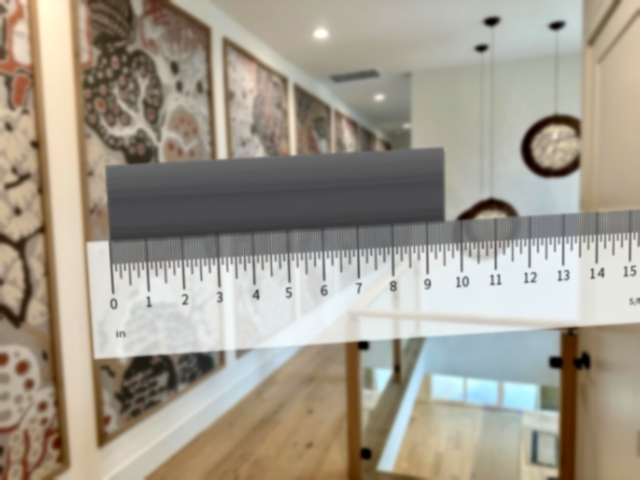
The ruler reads 9.5 in
